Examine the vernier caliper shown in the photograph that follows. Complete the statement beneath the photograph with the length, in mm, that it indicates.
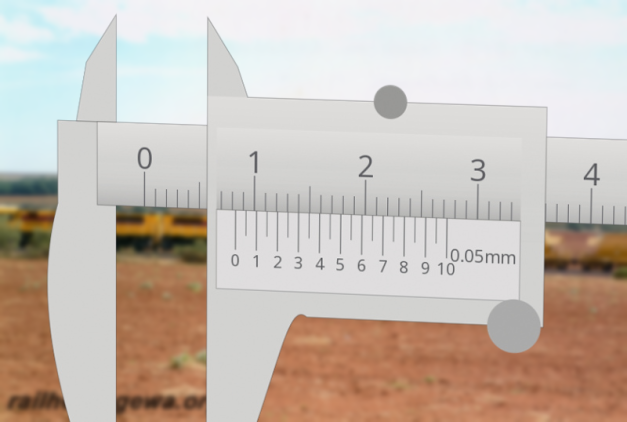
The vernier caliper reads 8.3 mm
